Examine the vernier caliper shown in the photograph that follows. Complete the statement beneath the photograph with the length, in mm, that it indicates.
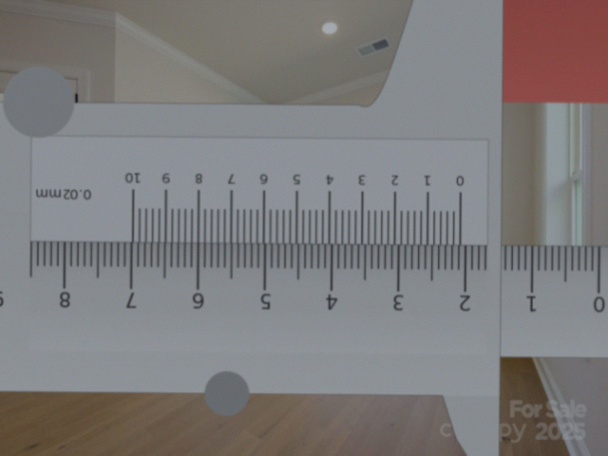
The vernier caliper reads 20.8 mm
